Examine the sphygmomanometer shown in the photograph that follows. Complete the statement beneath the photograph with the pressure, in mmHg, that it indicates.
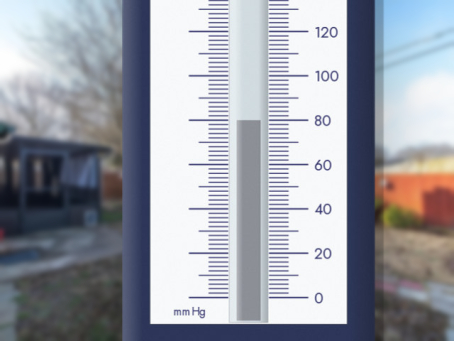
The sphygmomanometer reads 80 mmHg
